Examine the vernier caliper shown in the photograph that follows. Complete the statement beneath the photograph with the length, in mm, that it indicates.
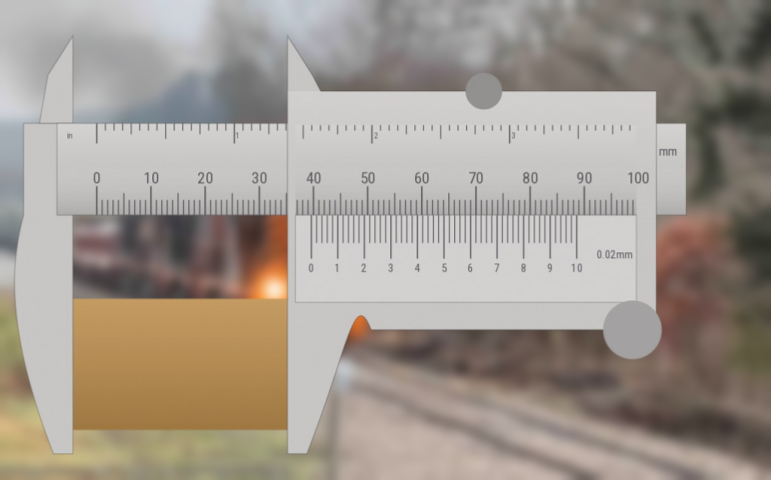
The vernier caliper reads 39.6 mm
